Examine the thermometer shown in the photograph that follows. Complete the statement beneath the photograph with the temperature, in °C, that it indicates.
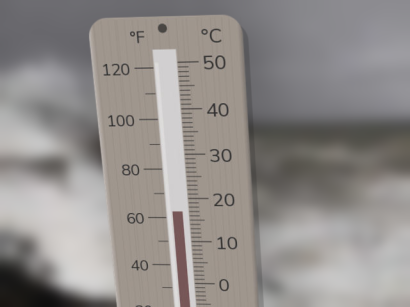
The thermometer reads 17 °C
